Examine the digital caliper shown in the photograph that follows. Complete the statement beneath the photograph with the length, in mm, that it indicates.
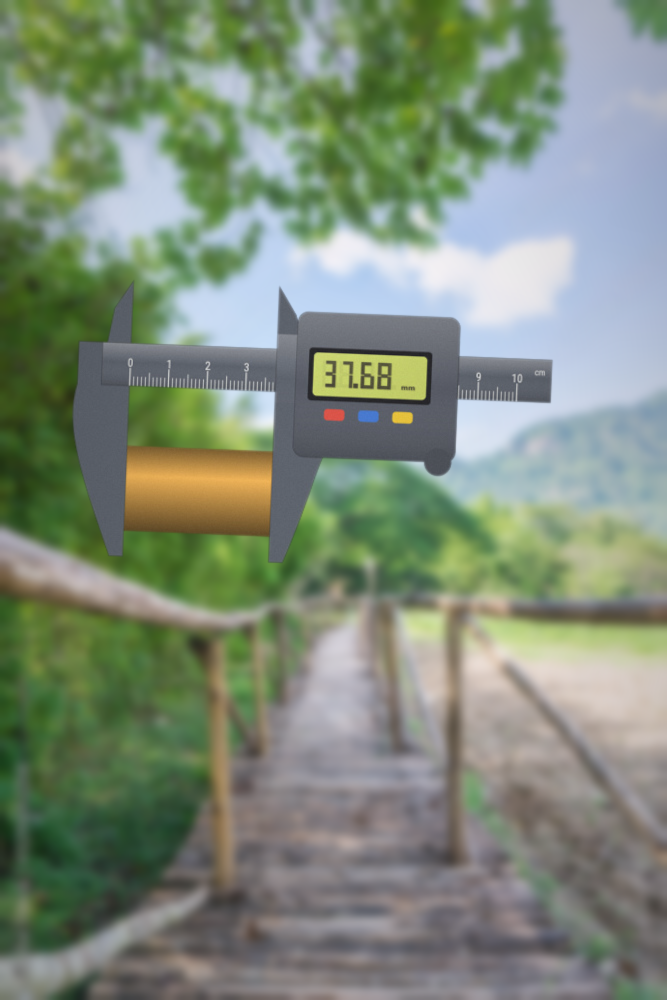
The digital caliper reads 37.68 mm
